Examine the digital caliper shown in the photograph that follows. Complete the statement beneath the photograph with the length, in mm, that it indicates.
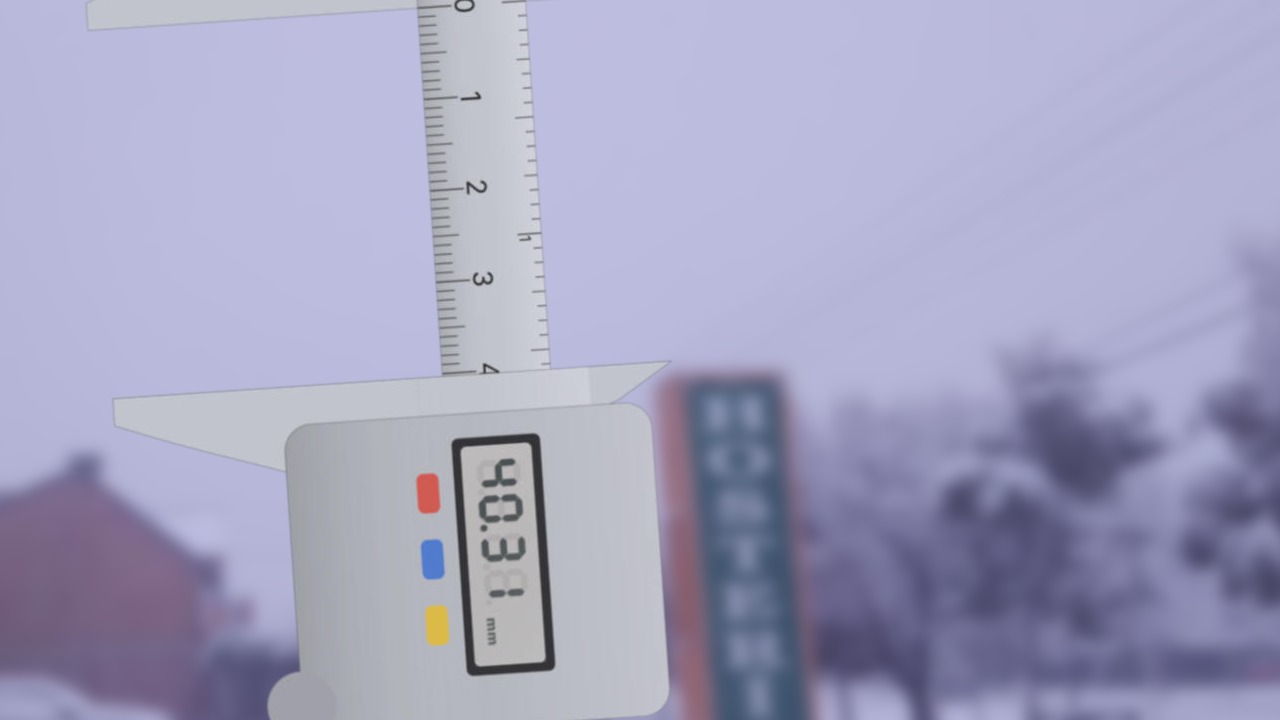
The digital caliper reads 40.31 mm
